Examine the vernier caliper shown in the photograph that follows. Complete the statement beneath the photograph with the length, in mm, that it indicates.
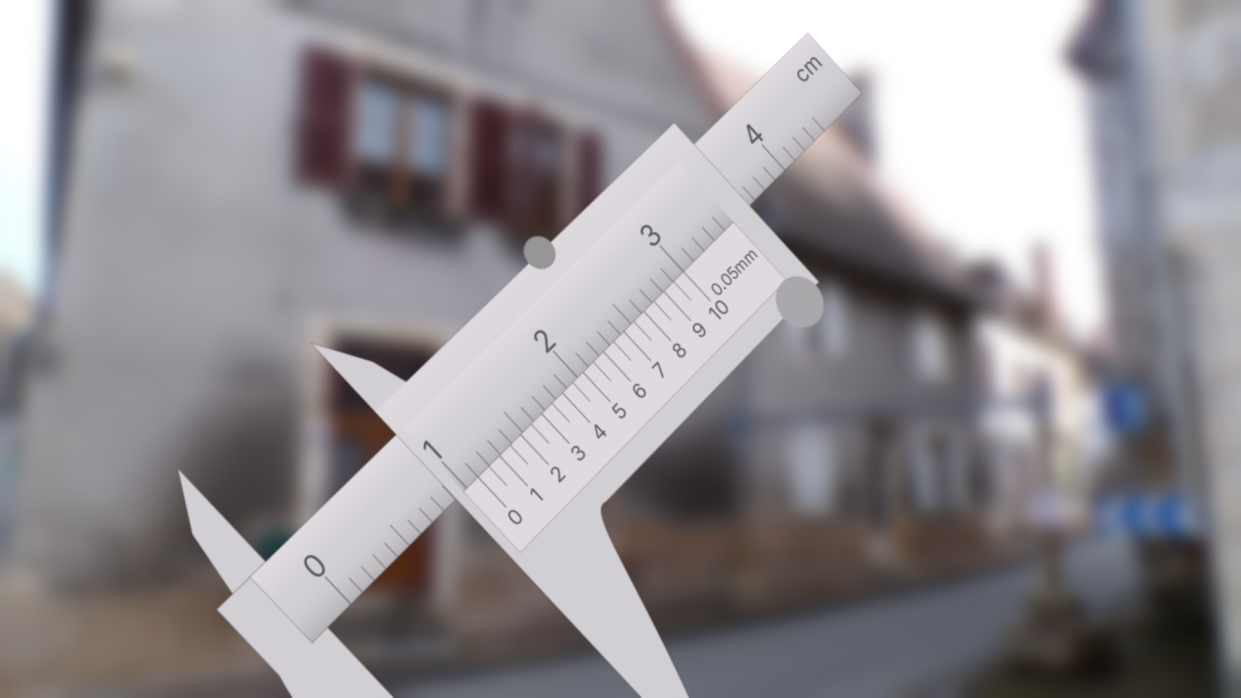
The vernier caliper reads 11.0 mm
